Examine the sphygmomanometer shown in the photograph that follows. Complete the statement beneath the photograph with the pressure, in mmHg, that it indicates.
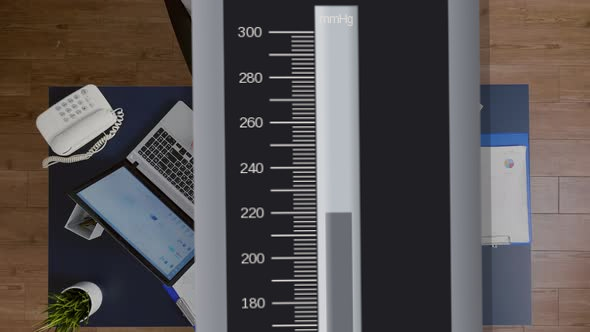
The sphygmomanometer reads 220 mmHg
